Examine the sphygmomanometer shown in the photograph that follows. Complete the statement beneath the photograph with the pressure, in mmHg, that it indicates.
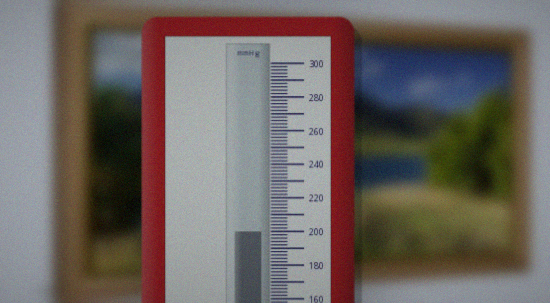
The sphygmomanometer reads 200 mmHg
